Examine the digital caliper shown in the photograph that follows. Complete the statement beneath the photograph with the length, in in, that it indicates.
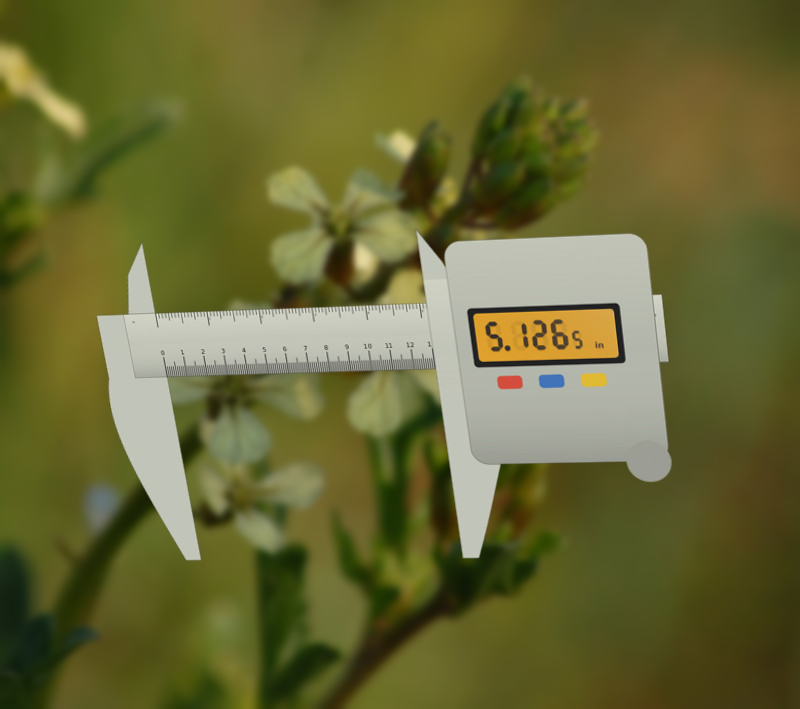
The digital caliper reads 5.1265 in
